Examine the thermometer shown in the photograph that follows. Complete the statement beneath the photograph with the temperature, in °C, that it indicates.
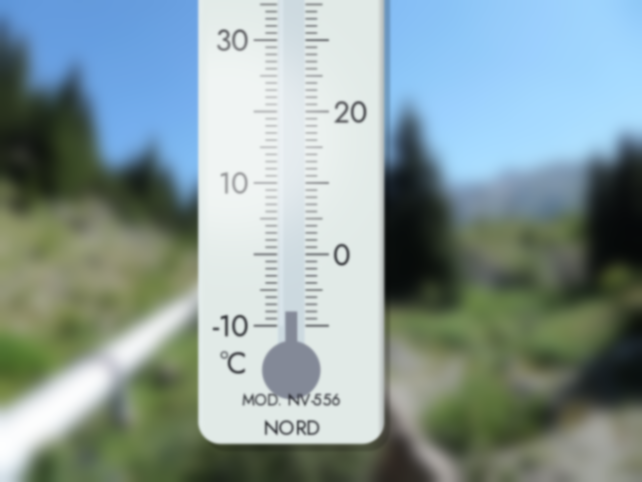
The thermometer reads -8 °C
